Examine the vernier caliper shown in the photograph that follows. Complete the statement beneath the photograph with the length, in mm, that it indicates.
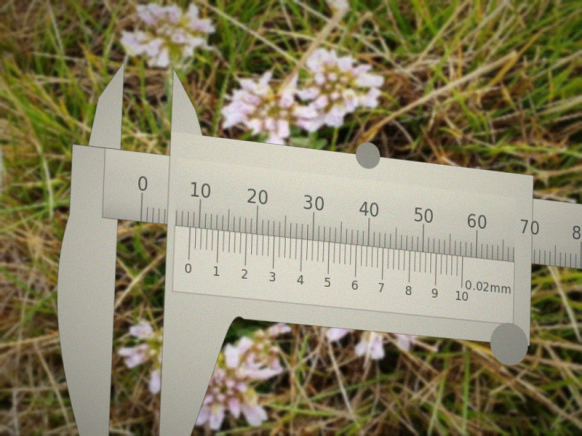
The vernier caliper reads 8.4 mm
